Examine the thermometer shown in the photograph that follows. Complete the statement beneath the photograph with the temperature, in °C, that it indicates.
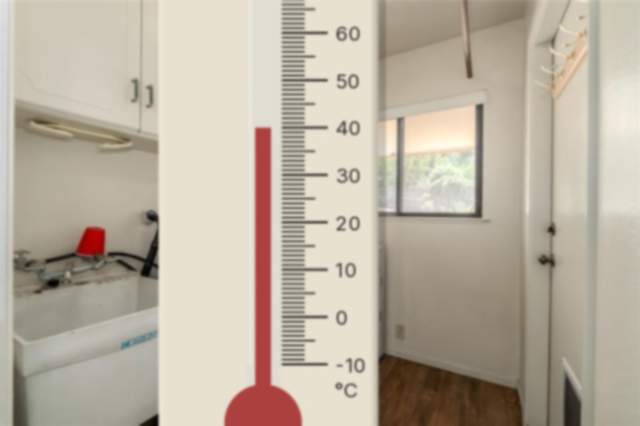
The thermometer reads 40 °C
